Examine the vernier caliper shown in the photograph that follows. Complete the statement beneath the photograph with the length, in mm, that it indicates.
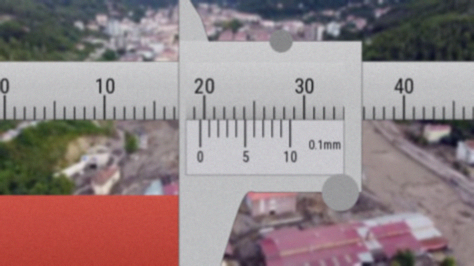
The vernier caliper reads 19.6 mm
